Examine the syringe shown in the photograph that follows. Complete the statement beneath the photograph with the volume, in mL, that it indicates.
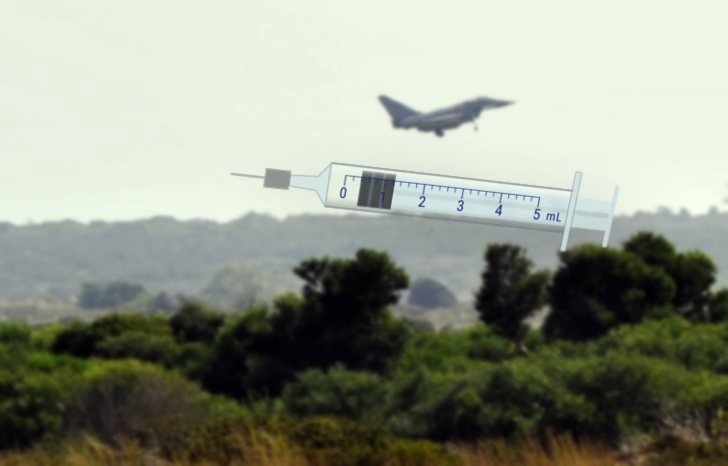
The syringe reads 0.4 mL
